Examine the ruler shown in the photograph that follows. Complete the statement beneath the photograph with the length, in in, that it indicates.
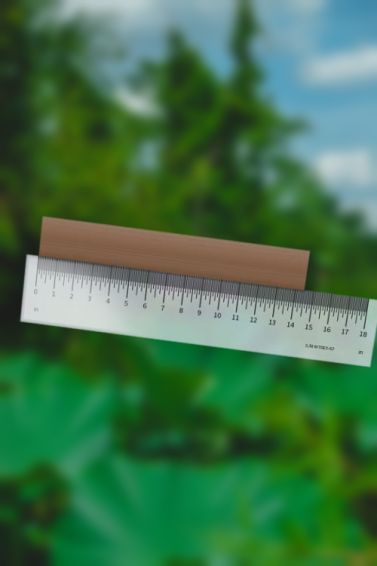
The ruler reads 14.5 in
